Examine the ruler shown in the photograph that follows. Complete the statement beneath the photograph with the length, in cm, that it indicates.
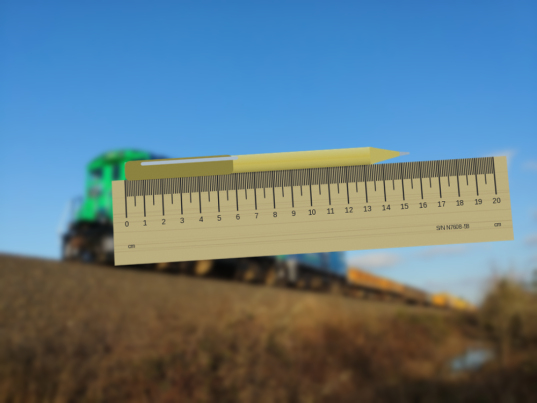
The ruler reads 15.5 cm
